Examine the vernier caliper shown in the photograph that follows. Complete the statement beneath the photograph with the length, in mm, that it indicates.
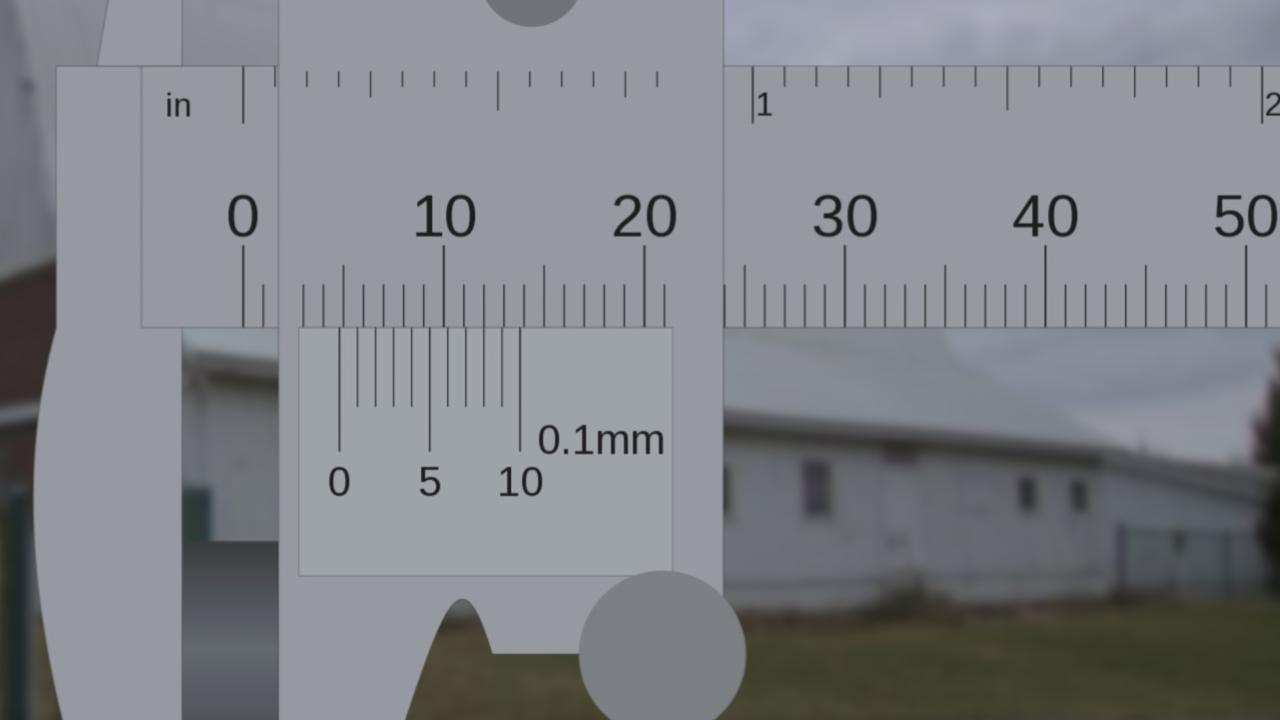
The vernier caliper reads 4.8 mm
